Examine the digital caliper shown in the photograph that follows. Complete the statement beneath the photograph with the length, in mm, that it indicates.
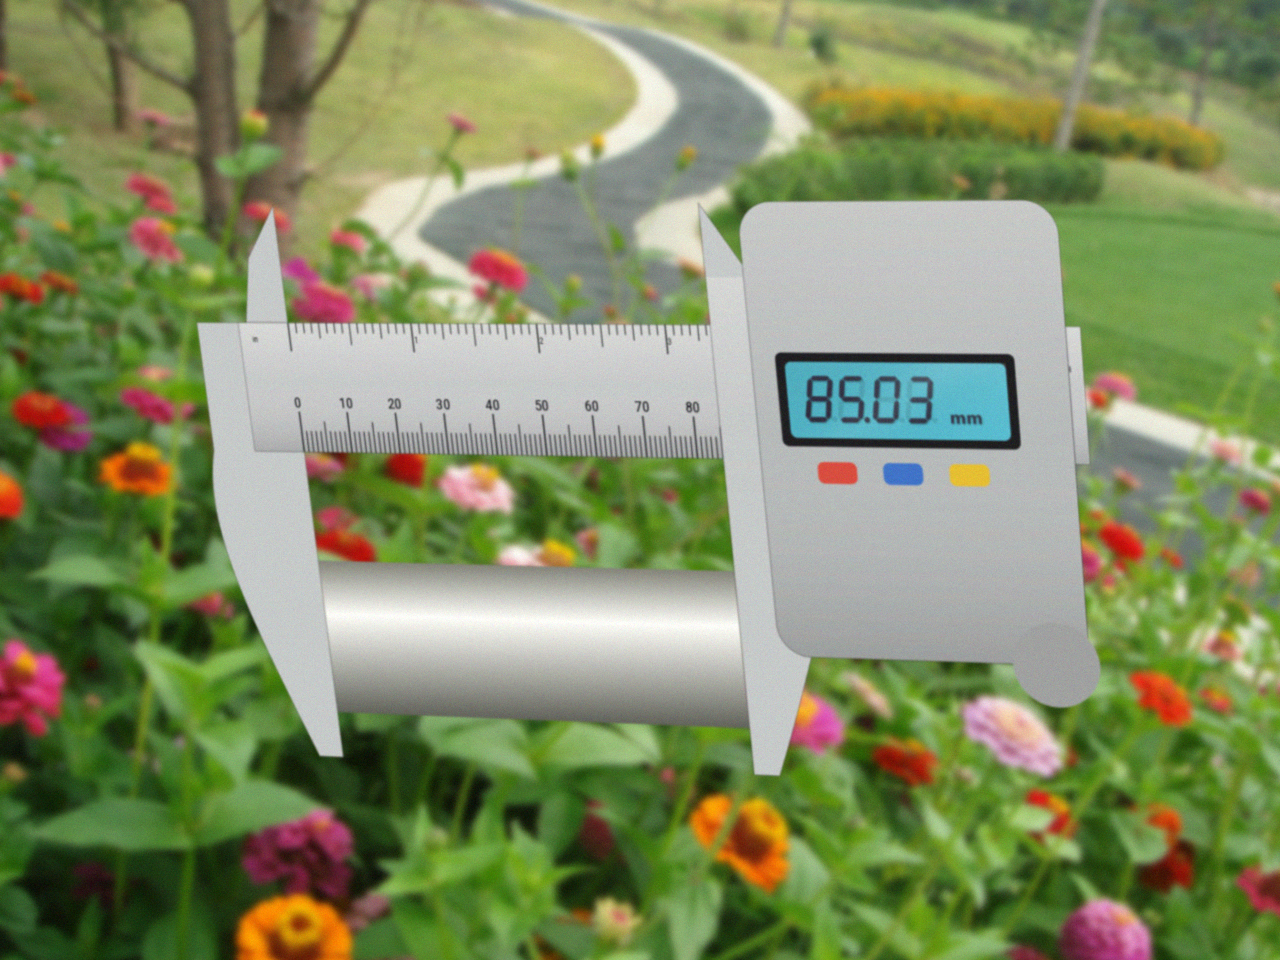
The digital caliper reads 85.03 mm
